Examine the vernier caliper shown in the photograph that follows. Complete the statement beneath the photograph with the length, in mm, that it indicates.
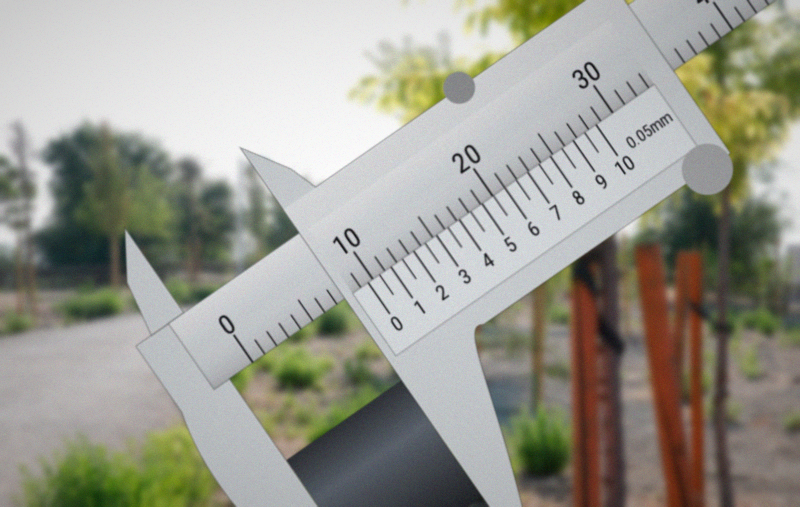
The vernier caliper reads 9.6 mm
